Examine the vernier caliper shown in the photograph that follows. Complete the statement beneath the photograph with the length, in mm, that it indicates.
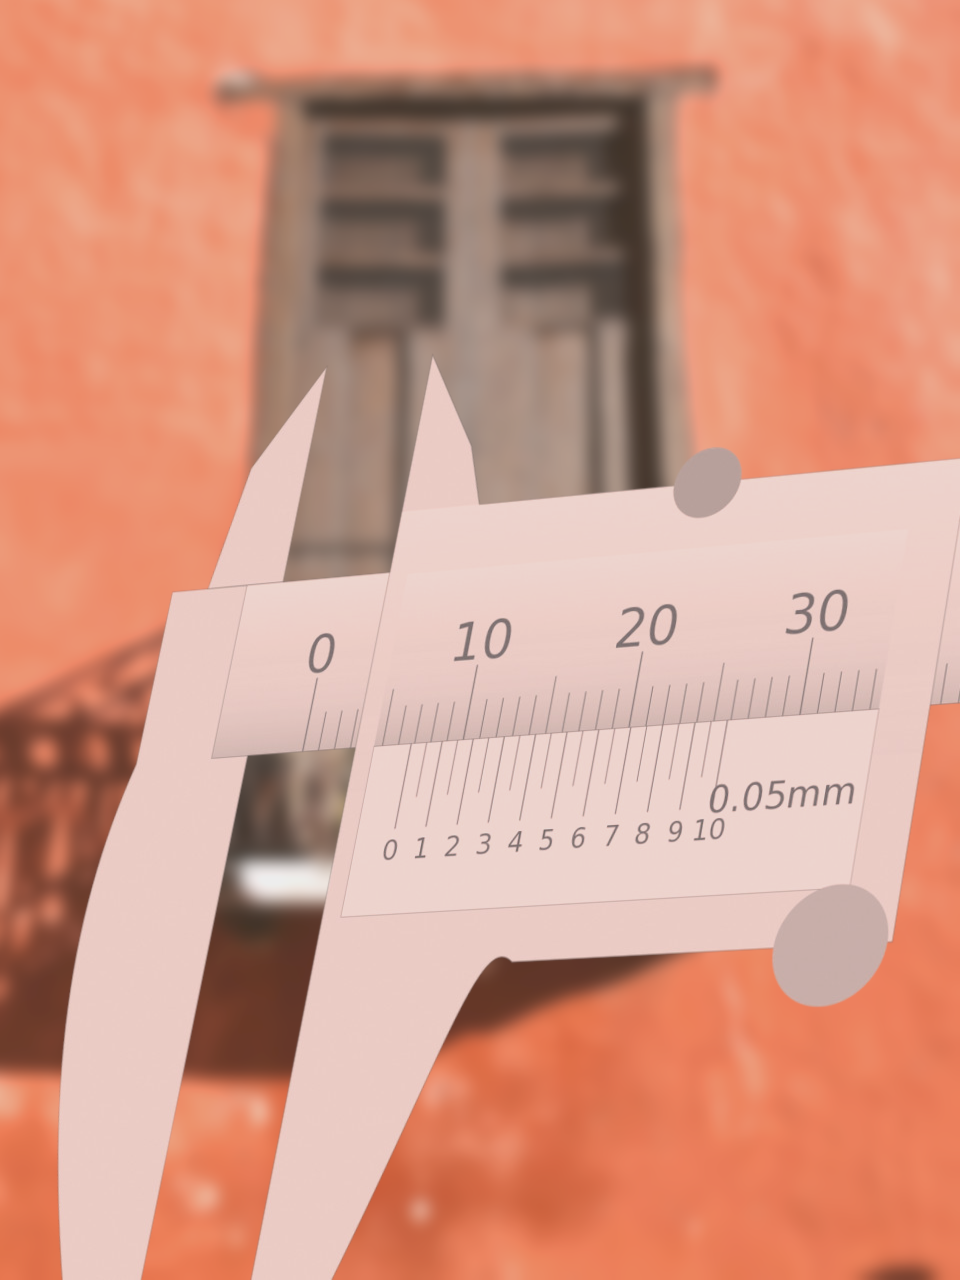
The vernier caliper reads 6.8 mm
